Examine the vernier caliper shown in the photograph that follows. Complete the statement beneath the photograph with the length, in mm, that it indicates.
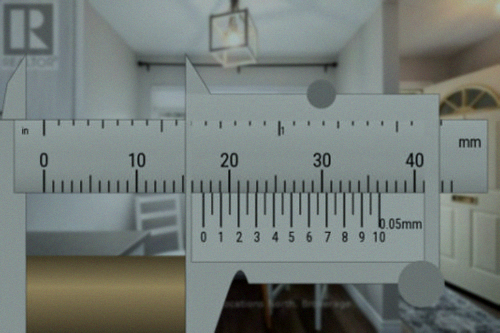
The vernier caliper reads 17.2 mm
